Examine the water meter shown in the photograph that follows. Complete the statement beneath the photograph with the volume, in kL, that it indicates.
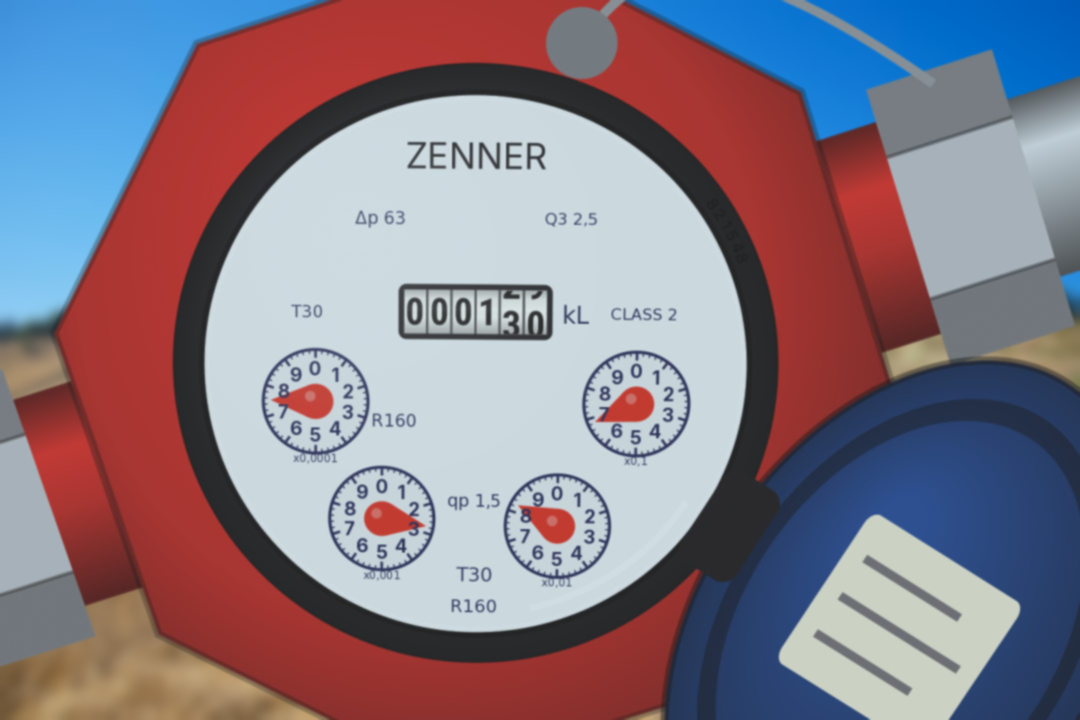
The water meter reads 129.6827 kL
